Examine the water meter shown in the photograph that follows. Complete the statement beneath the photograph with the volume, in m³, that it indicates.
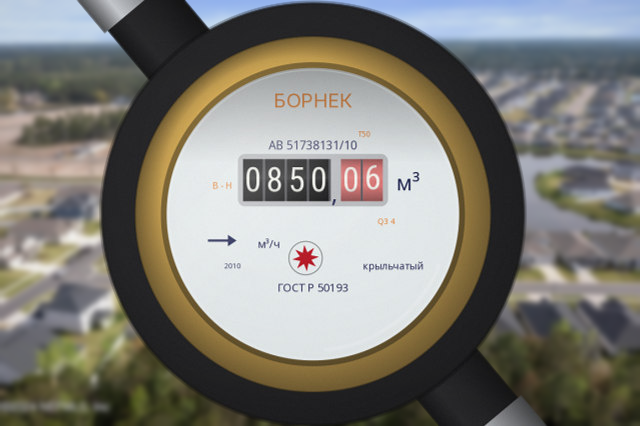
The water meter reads 850.06 m³
